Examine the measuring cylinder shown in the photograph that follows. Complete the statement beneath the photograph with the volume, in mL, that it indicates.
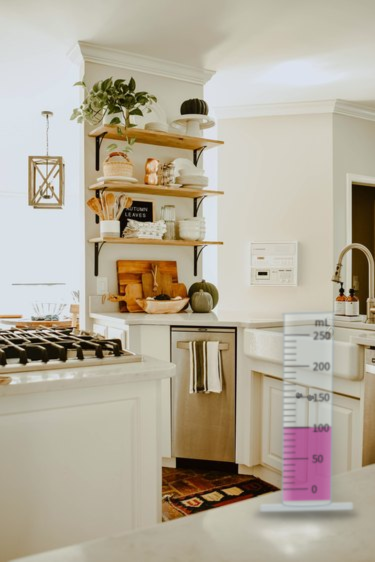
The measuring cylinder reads 100 mL
